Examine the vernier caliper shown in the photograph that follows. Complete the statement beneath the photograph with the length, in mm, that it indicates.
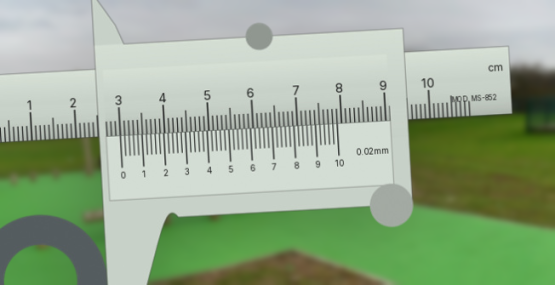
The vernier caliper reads 30.0 mm
